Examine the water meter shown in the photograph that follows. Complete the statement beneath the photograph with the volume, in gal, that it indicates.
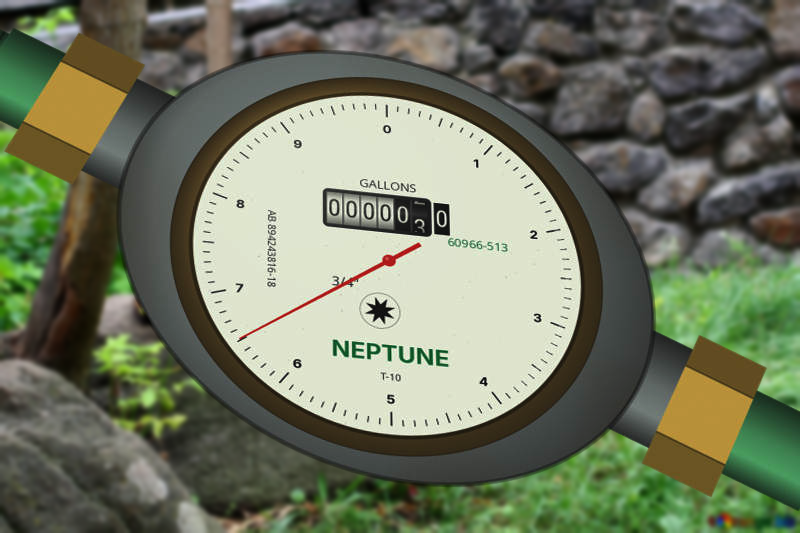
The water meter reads 26.5 gal
